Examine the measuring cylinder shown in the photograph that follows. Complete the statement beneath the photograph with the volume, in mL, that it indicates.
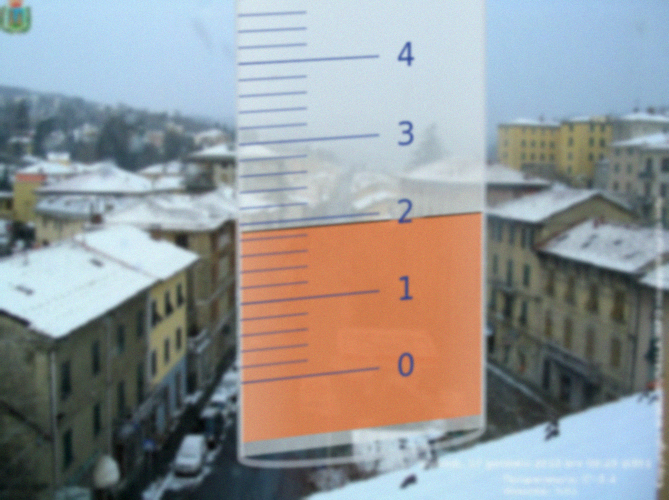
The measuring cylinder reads 1.9 mL
